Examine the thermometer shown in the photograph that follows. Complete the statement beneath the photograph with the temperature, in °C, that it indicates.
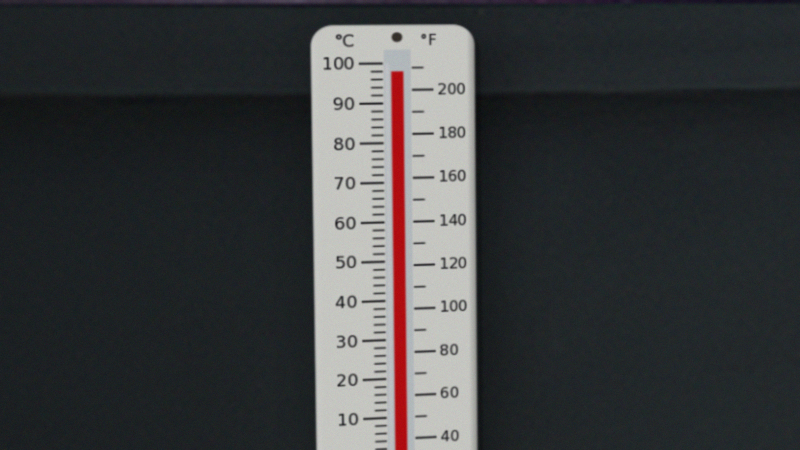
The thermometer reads 98 °C
